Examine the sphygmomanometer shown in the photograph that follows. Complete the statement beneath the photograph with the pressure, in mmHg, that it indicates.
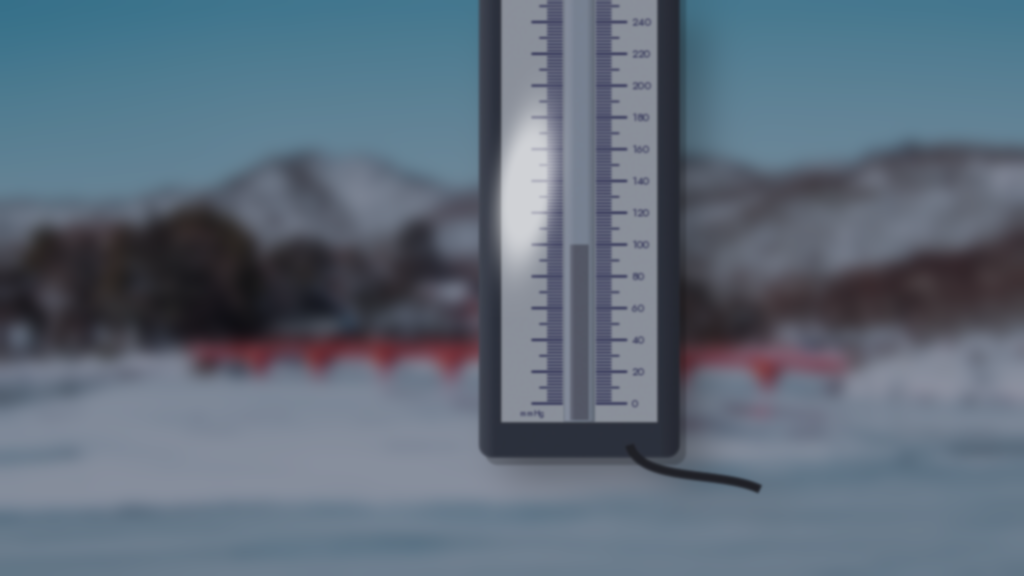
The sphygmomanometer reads 100 mmHg
